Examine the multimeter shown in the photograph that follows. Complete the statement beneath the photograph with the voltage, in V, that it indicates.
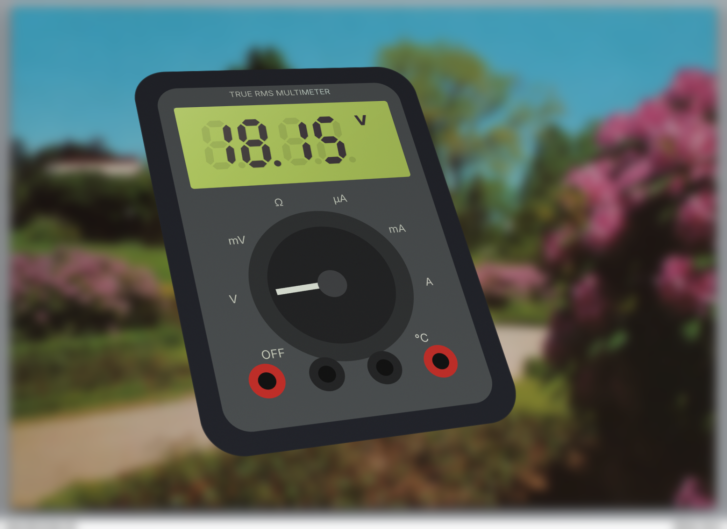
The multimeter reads 18.15 V
